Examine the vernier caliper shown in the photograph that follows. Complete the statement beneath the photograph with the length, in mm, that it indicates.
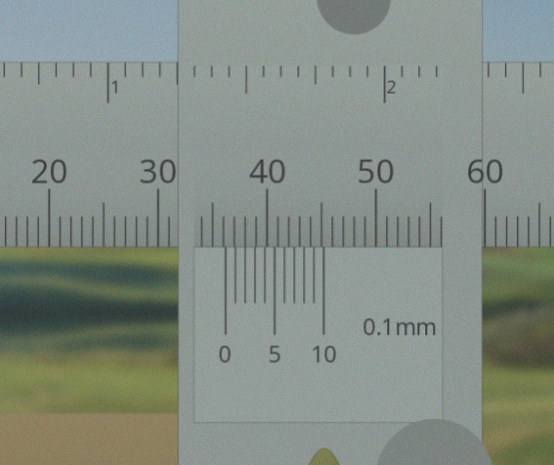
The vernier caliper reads 36.2 mm
